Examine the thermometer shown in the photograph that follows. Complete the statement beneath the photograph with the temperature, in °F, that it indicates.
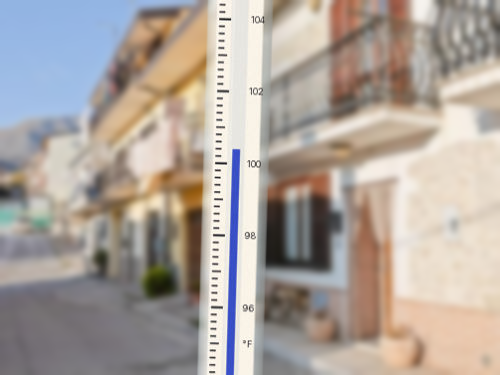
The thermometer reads 100.4 °F
